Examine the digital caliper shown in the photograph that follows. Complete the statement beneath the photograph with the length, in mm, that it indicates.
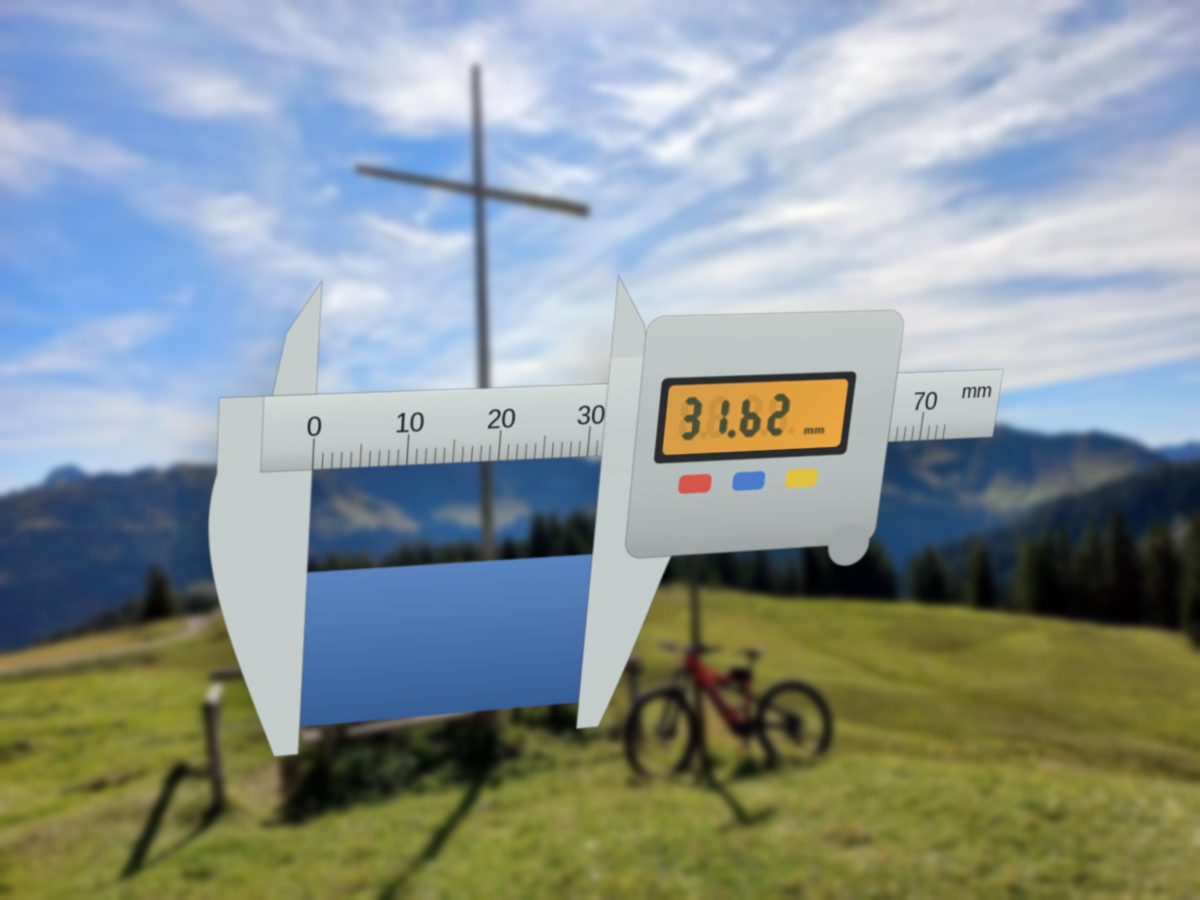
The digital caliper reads 31.62 mm
